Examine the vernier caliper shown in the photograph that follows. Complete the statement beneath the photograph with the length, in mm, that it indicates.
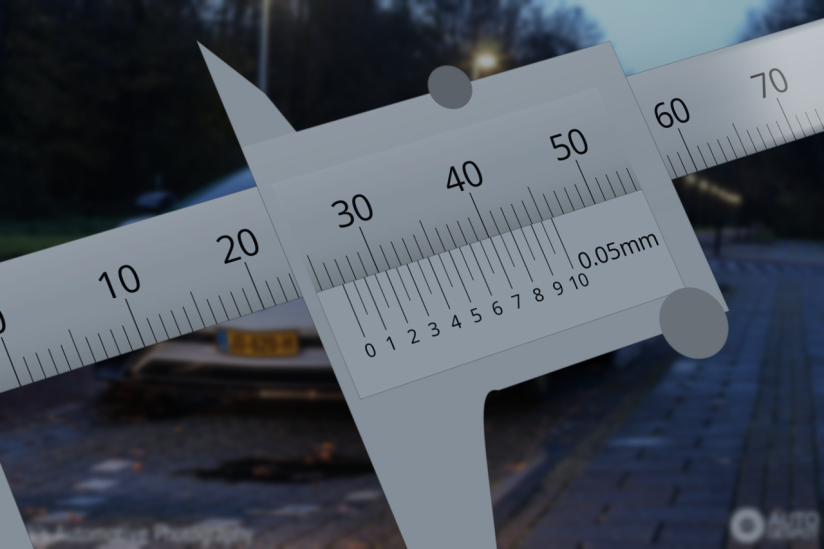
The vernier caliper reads 26.8 mm
